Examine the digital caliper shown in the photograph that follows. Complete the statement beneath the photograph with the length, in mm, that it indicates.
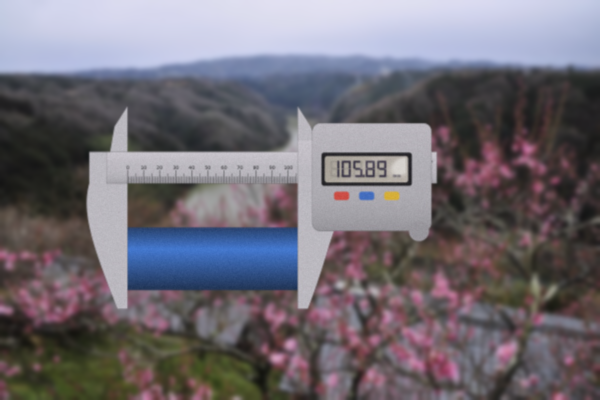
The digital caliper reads 105.89 mm
